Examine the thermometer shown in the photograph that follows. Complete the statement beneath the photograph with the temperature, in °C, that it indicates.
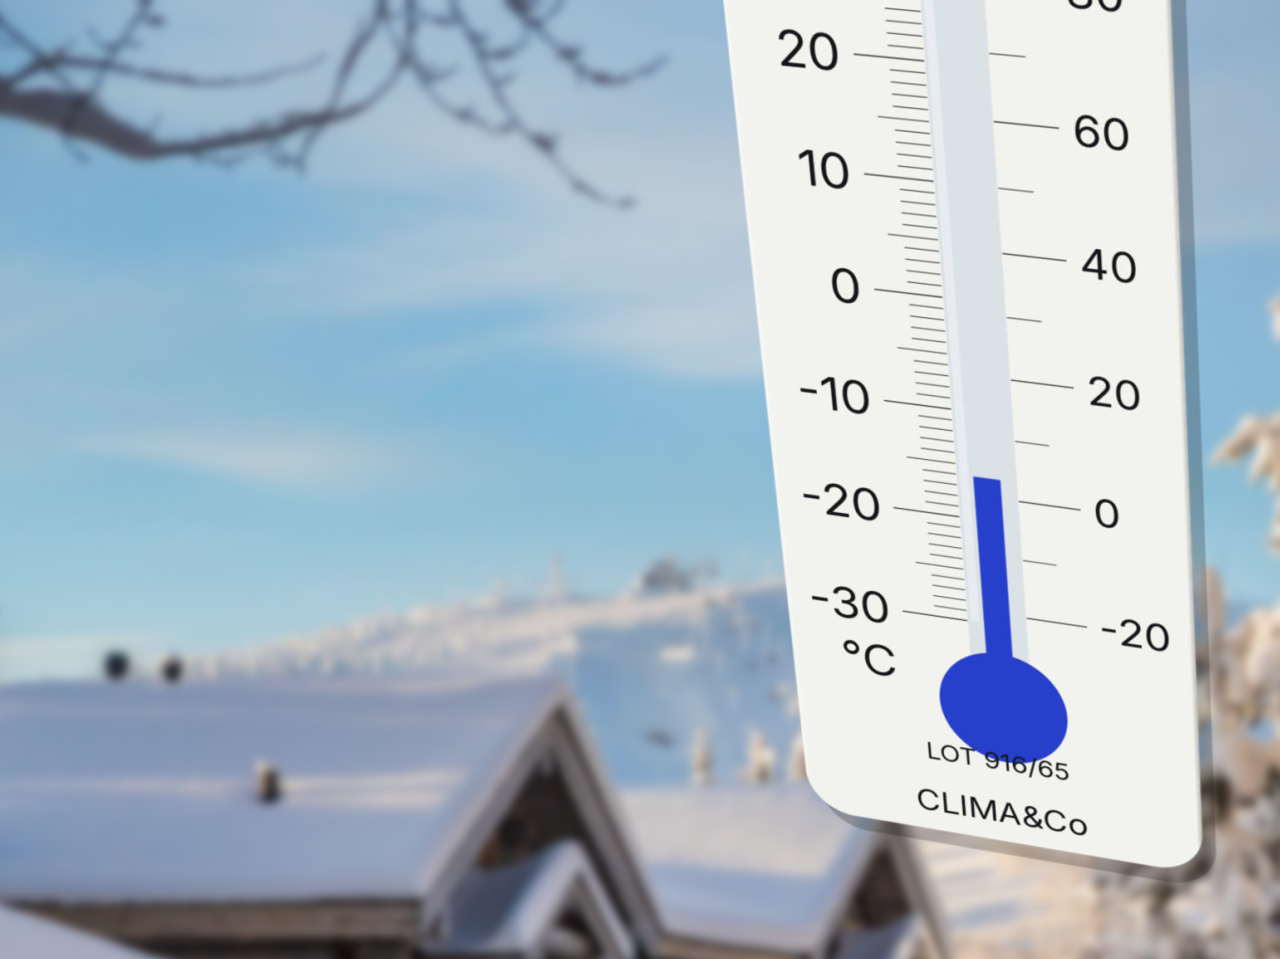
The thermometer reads -16 °C
